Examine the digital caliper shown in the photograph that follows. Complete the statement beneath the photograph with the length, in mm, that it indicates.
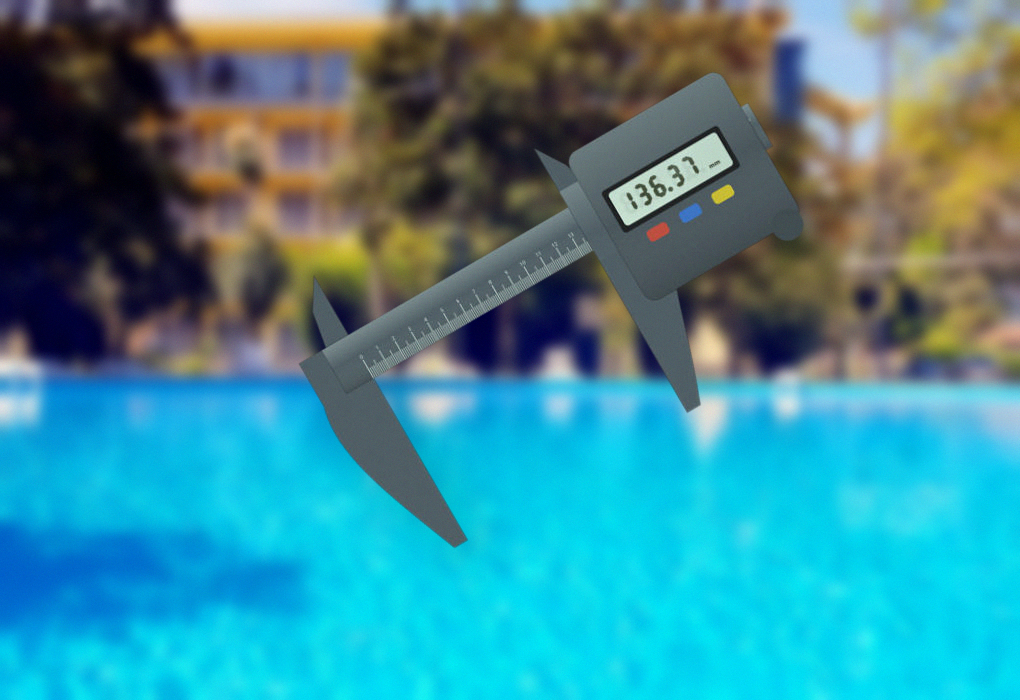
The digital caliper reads 136.37 mm
